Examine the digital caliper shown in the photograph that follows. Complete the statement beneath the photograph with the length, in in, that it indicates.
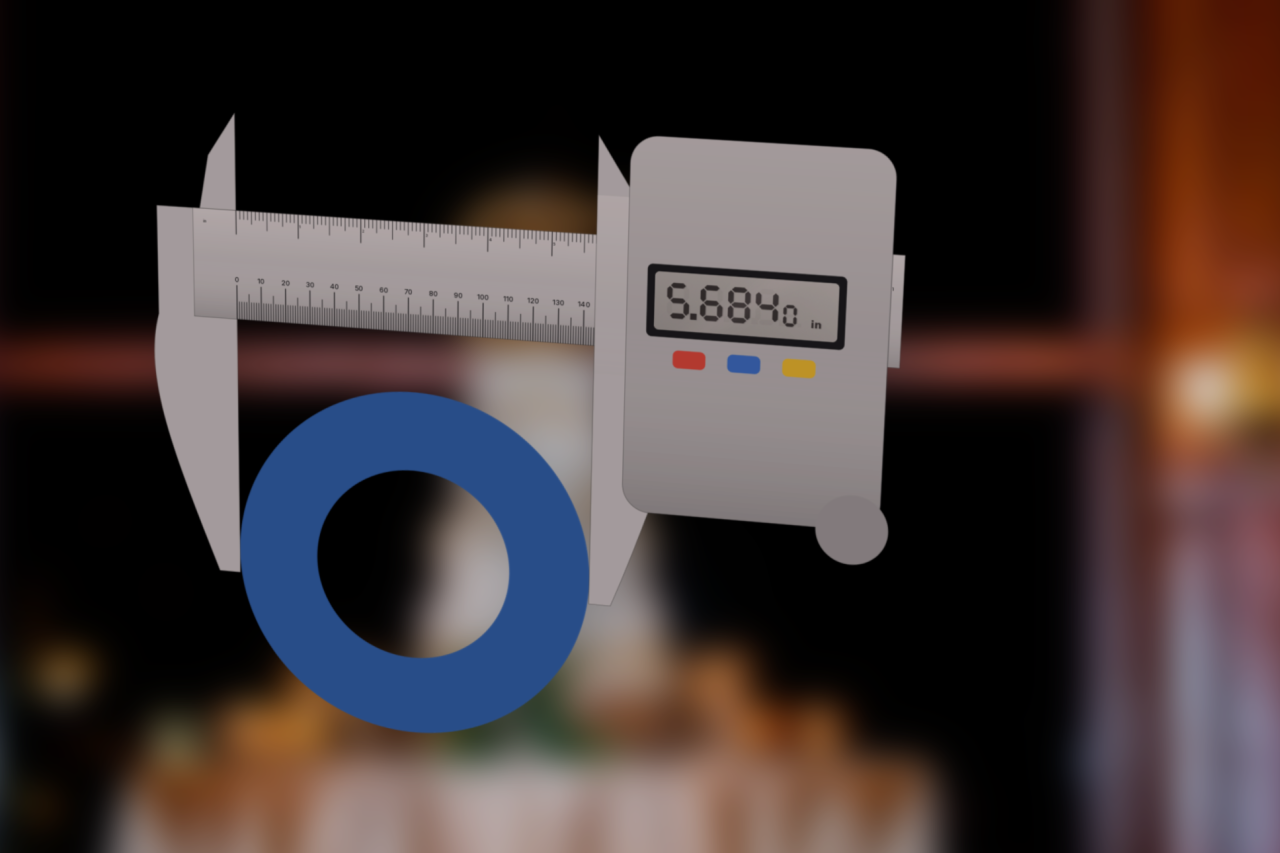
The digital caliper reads 5.6840 in
